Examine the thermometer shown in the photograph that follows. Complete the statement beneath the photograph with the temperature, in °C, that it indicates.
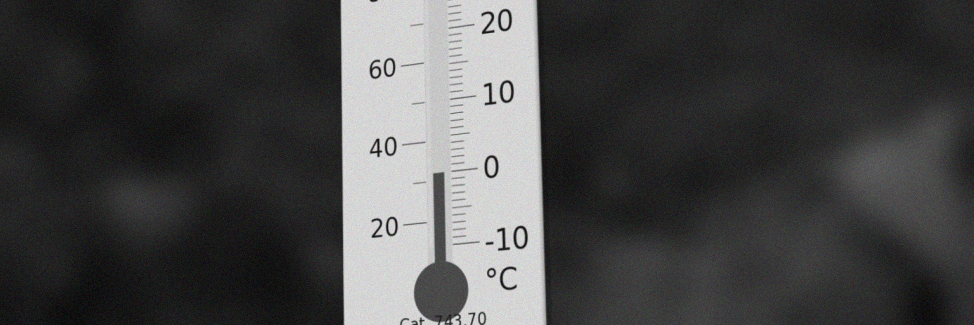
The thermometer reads 0 °C
